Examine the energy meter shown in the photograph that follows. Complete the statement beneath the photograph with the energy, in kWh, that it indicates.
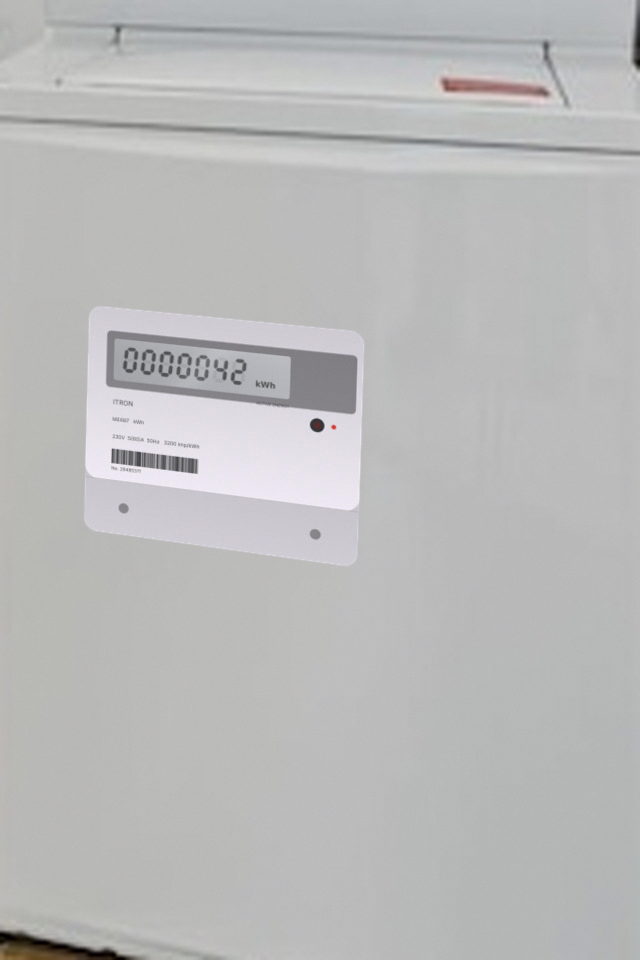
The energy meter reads 42 kWh
